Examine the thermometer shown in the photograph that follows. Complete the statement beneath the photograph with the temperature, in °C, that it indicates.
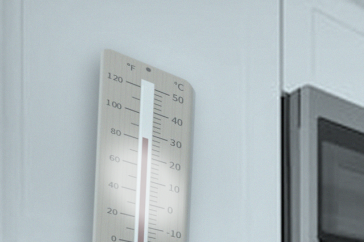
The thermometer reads 28 °C
